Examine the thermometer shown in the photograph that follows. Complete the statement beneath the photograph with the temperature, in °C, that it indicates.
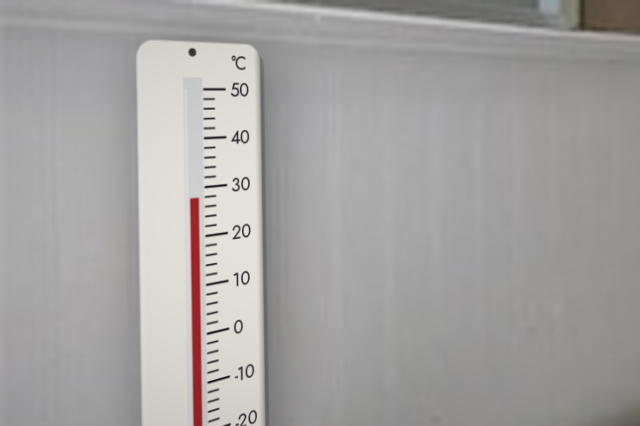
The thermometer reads 28 °C
